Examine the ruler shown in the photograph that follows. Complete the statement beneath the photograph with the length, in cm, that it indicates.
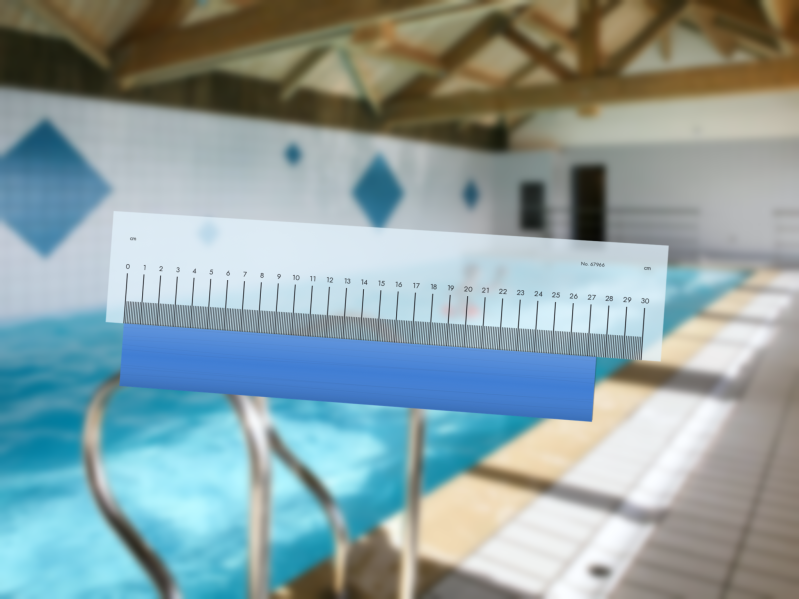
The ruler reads 27.5 cm
